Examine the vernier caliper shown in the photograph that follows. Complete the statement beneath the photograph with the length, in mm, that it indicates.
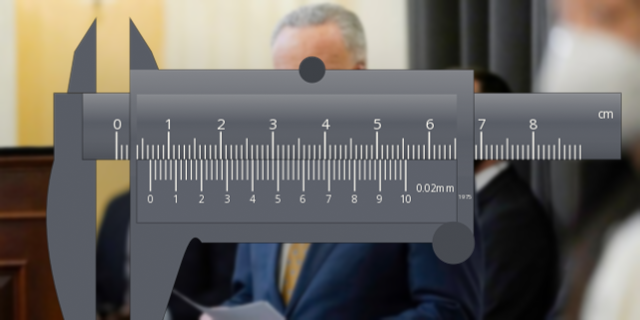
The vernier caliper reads 6.5 mm
